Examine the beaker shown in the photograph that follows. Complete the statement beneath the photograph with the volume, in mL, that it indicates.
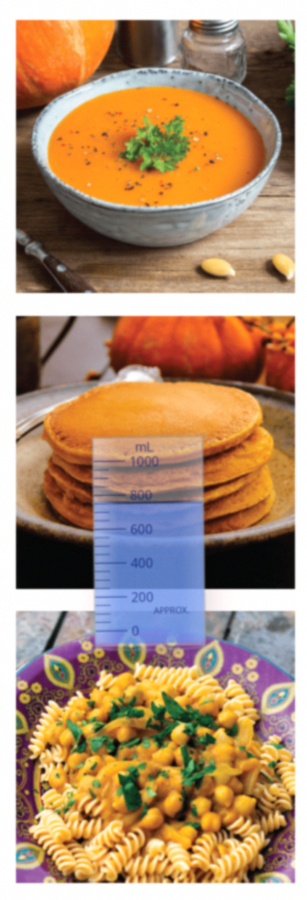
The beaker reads 750 mL
